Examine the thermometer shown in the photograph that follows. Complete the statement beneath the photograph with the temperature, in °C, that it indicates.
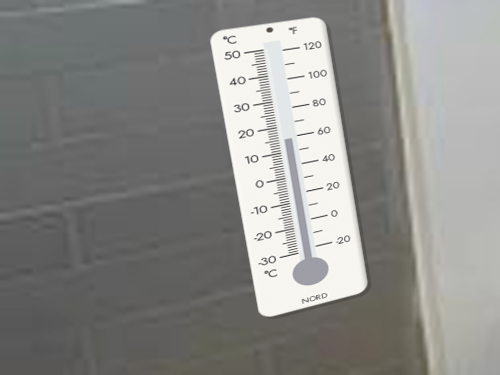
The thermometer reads 15 °C
